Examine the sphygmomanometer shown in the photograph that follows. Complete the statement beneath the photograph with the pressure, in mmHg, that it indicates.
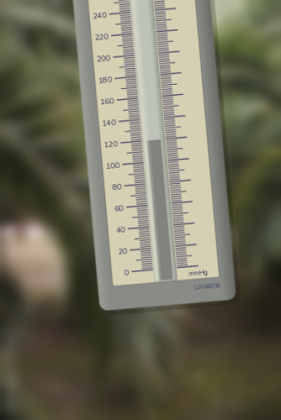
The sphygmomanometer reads 120 mmHg
